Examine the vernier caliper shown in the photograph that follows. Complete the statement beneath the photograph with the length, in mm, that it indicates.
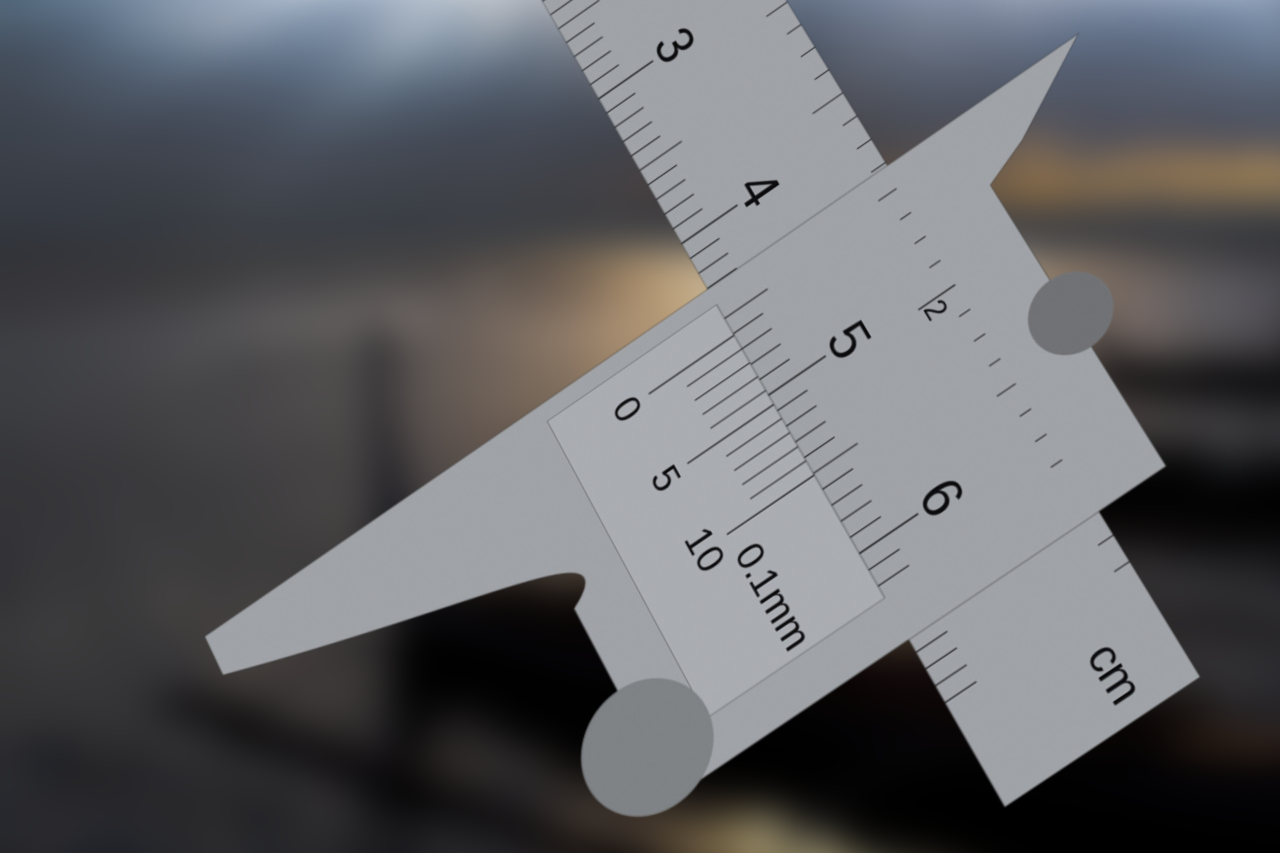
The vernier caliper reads 46.1 mm
